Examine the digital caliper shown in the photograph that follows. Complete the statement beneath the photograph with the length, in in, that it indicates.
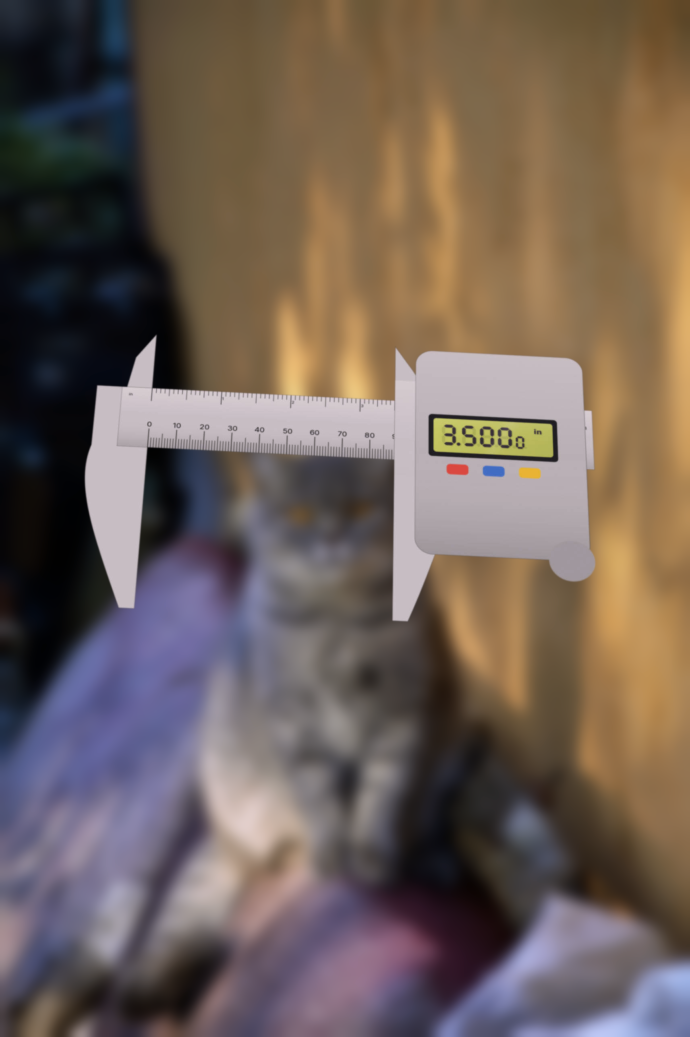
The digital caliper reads 3.5000 in
